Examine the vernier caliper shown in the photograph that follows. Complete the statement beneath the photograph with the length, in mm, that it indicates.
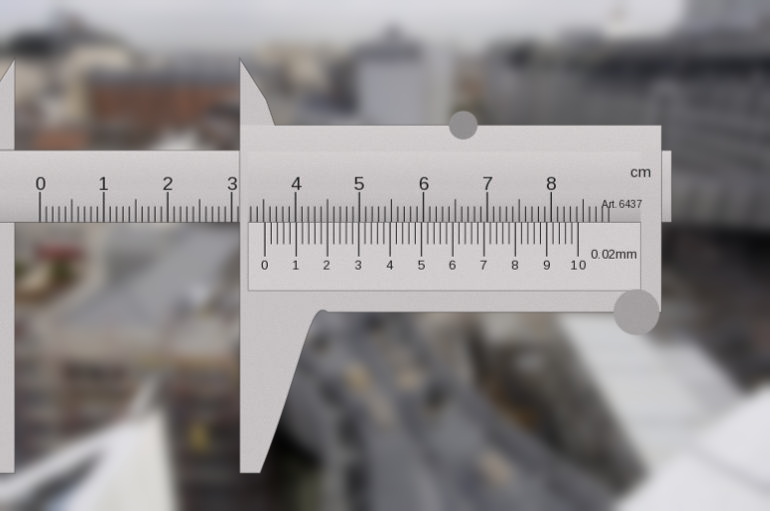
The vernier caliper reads 35.2 mm
